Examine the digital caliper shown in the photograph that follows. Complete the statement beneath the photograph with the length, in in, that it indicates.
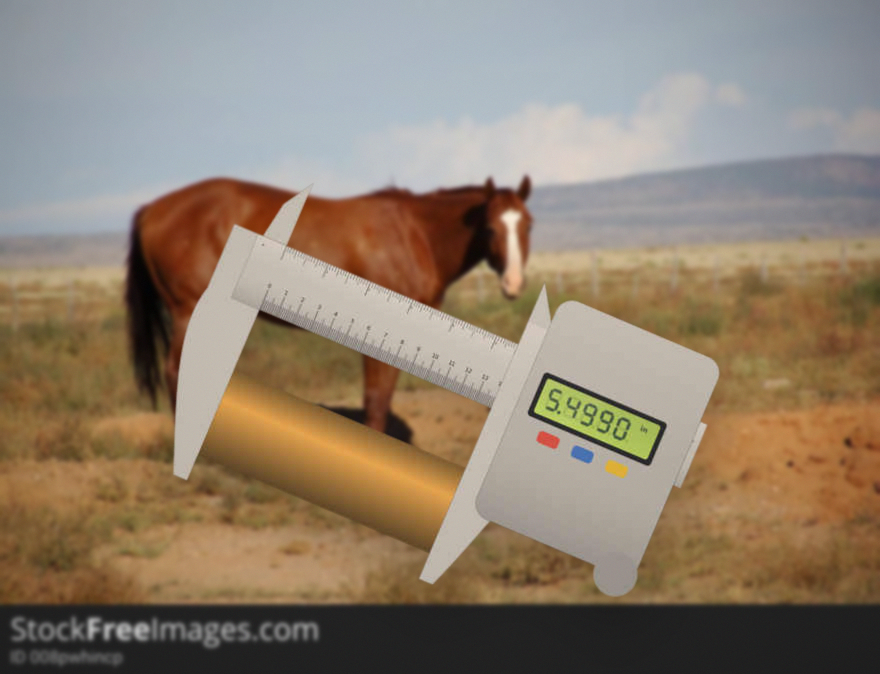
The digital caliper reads 5.4990 in
